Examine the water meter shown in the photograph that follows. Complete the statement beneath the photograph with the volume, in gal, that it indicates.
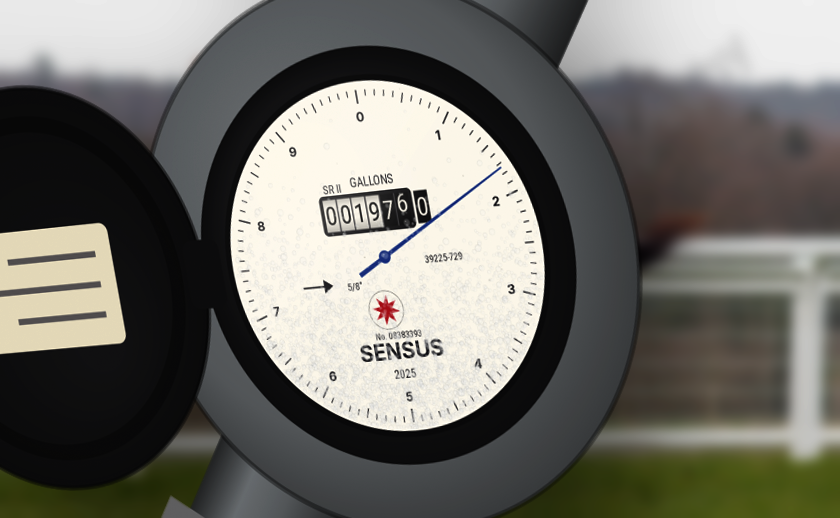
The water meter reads 19761.7 gal
